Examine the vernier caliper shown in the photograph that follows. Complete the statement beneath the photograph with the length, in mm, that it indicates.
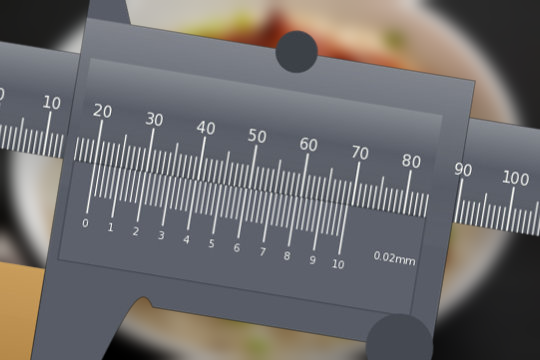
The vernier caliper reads 20.0 mm
